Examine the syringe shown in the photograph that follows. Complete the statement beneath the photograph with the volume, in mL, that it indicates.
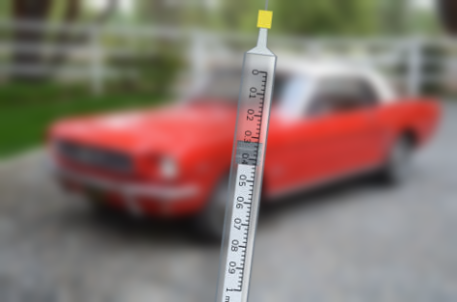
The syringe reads 0.32 mL
